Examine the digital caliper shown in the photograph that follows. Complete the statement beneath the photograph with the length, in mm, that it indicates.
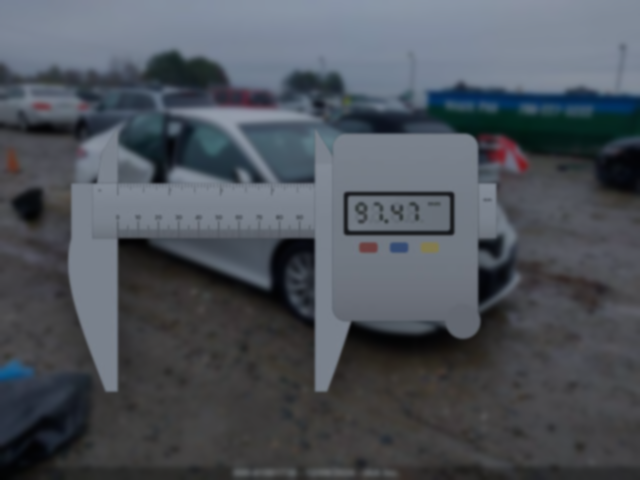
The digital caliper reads 97.47 mm
